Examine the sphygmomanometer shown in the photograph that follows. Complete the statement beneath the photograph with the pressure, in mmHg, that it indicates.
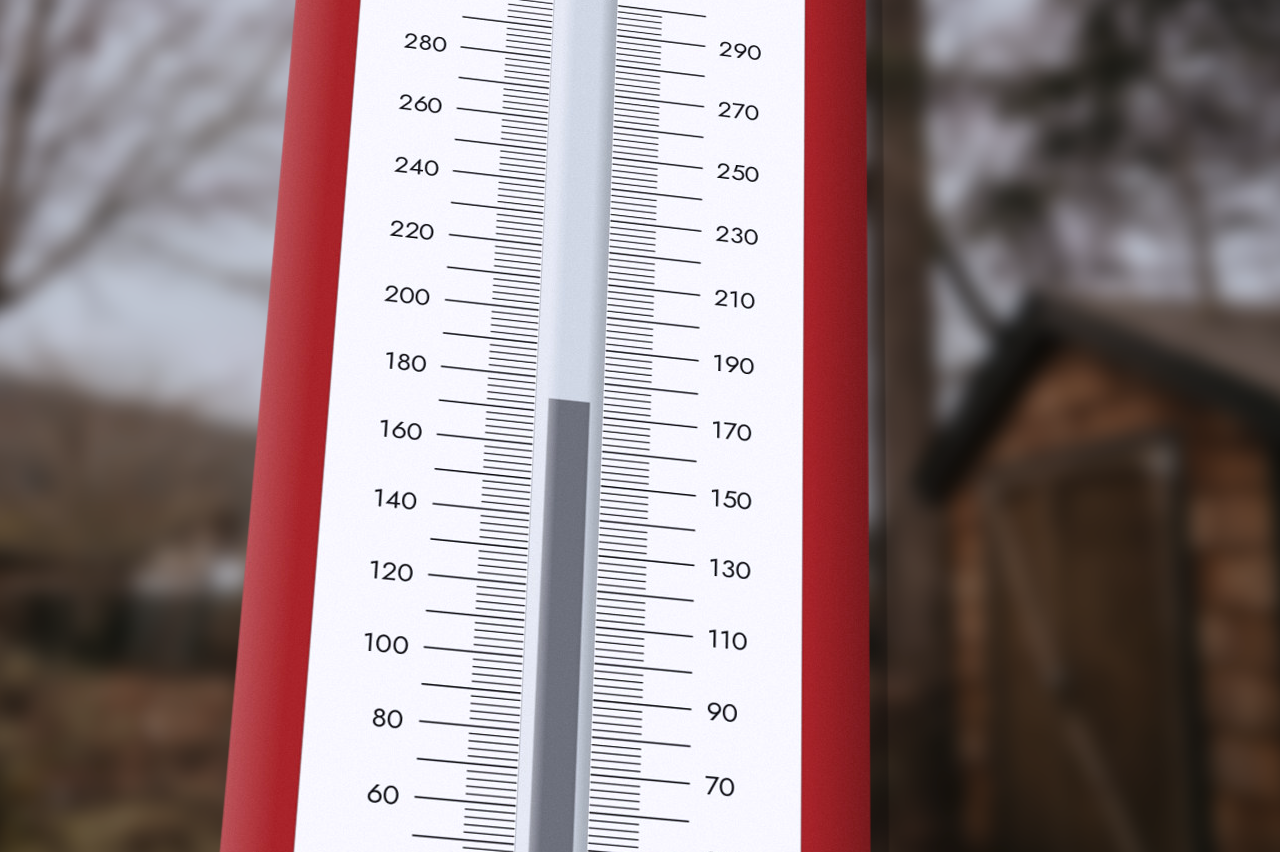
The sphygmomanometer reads 174 mmHg
